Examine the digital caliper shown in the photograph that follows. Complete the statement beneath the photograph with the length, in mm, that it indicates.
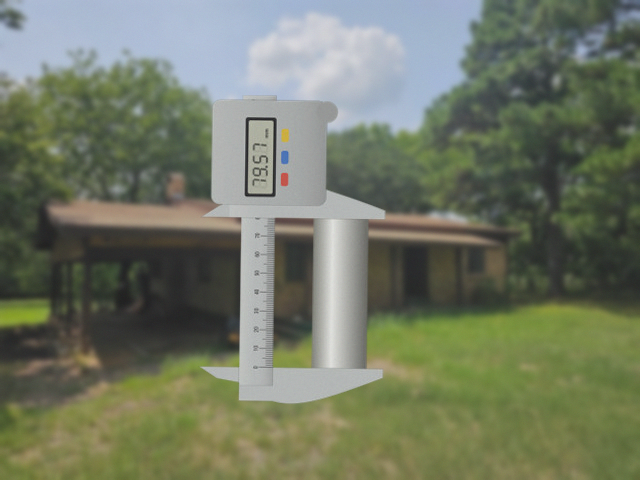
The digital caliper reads 79.57 mm
